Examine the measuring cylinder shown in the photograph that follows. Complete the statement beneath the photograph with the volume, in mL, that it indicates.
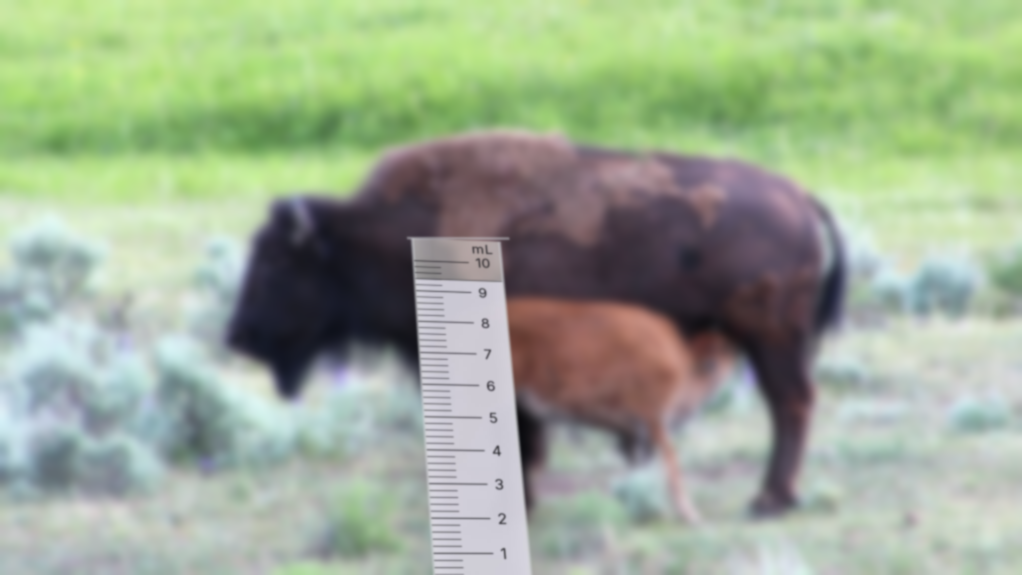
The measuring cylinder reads 9.4 mL
